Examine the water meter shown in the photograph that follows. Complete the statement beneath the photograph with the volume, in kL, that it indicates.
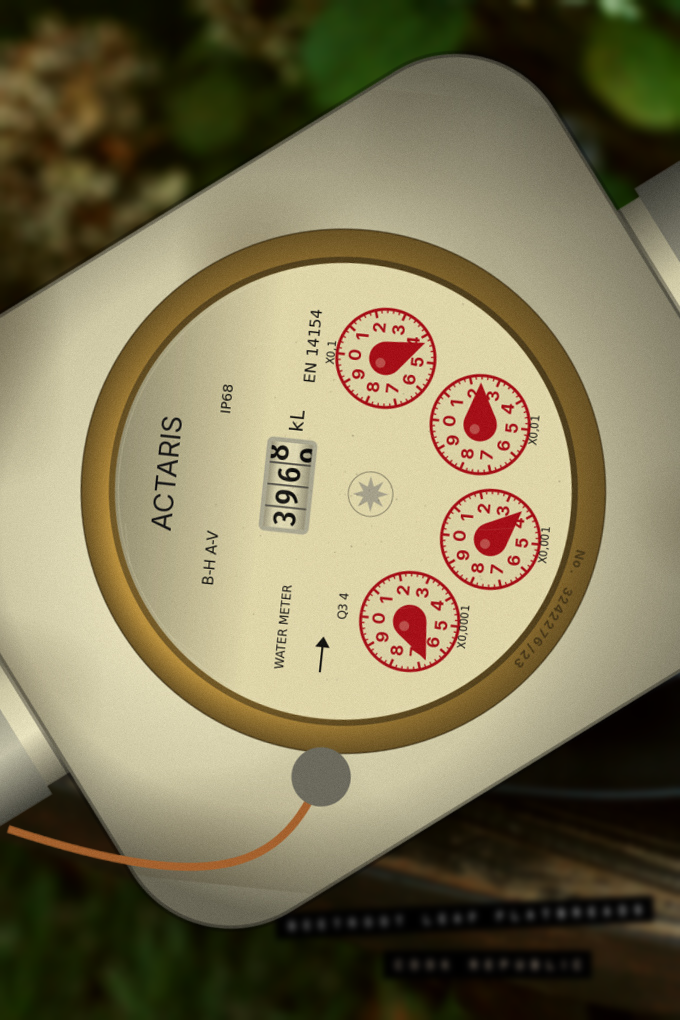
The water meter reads 3968.4236 kL
